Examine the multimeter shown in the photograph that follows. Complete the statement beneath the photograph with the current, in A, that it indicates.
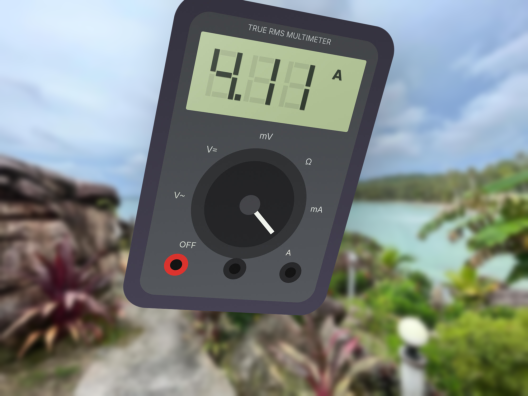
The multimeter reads 4.11 A
